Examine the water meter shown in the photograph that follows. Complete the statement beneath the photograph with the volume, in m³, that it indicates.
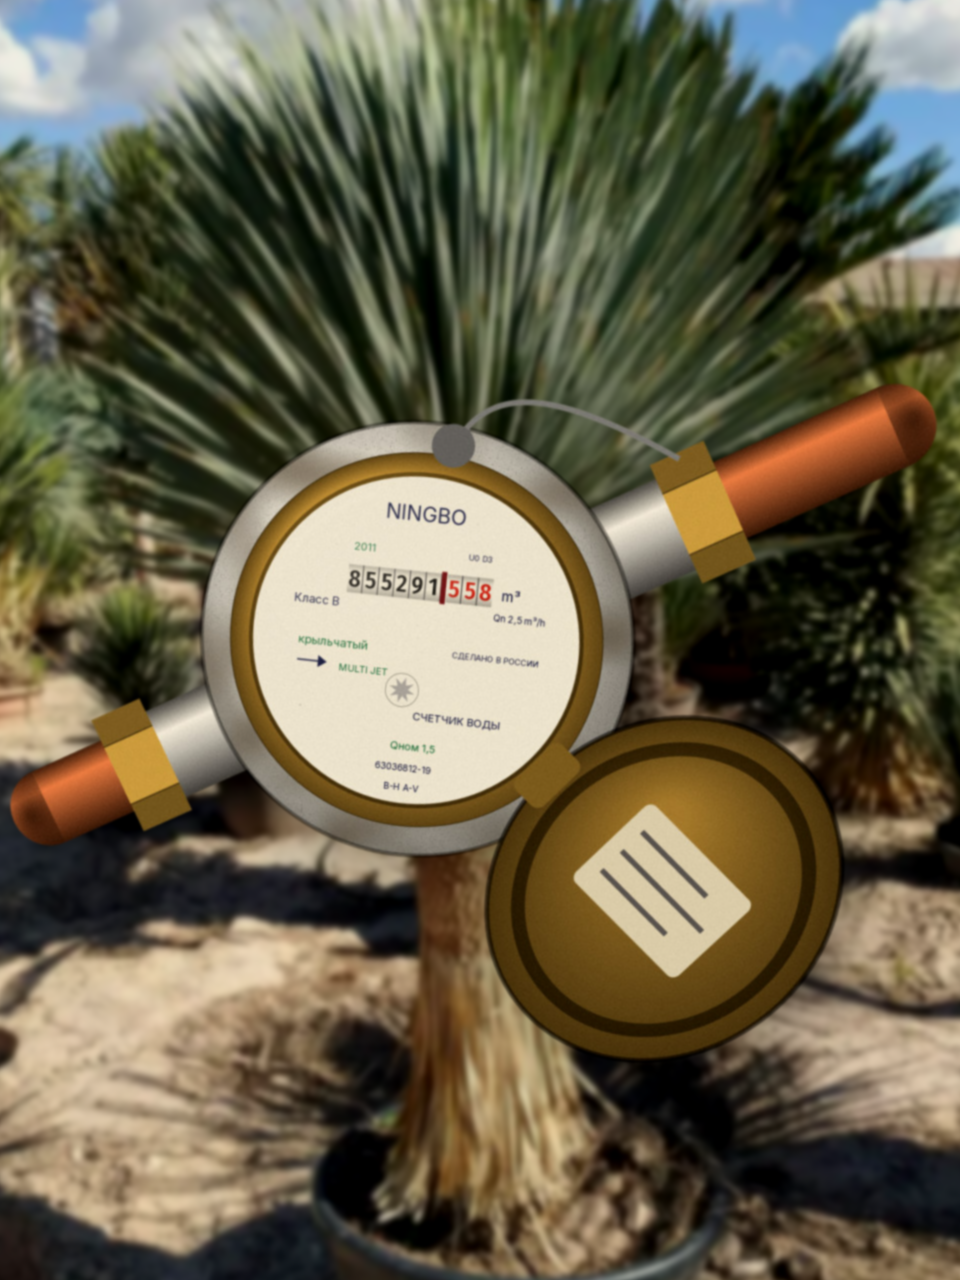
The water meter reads 855291.558 m³
